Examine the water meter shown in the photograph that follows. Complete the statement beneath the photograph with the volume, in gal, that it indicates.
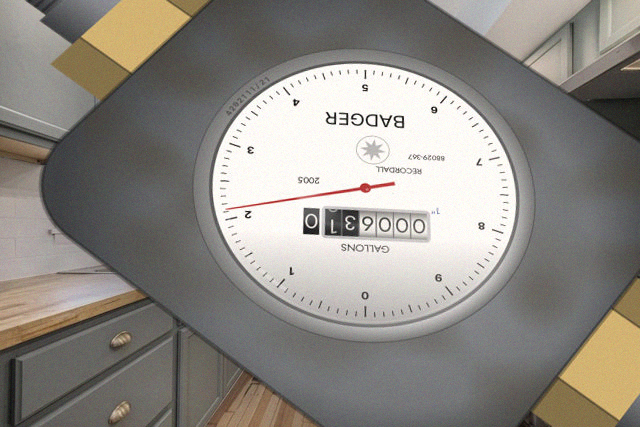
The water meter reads 6312.1 gal
